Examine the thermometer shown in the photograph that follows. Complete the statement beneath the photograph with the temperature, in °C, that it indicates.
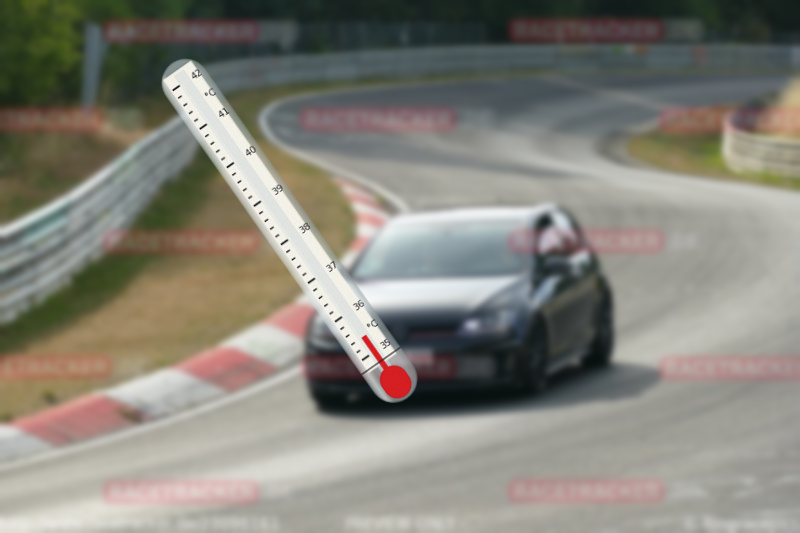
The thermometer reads 35.4 °C
